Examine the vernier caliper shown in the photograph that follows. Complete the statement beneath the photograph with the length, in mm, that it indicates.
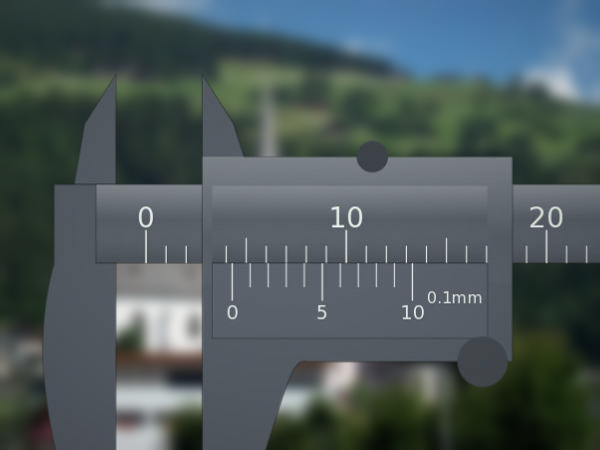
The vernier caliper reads 4.3 mm
